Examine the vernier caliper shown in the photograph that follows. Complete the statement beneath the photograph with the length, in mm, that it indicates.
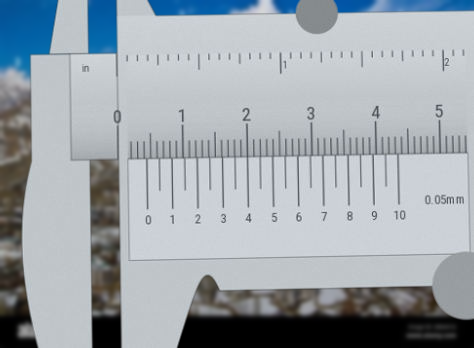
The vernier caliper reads 4.4 mm
